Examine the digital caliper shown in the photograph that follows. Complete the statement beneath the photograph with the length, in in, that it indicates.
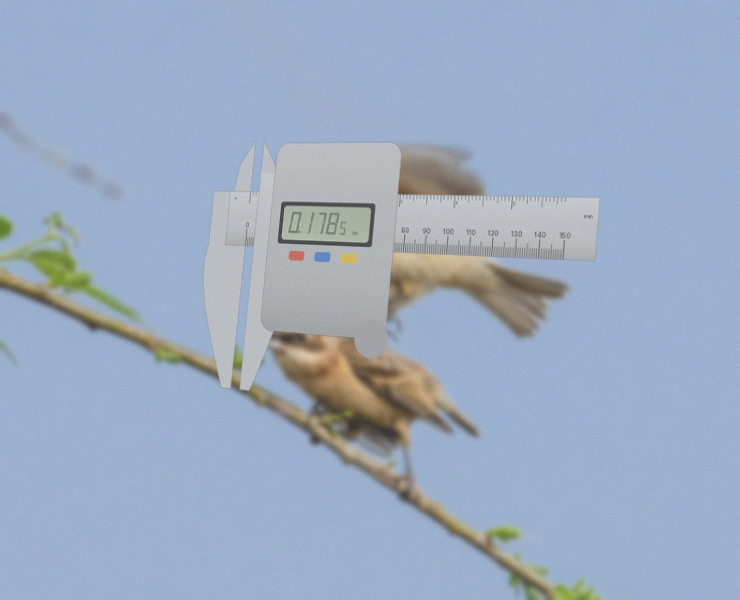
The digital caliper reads 0.1785 in
